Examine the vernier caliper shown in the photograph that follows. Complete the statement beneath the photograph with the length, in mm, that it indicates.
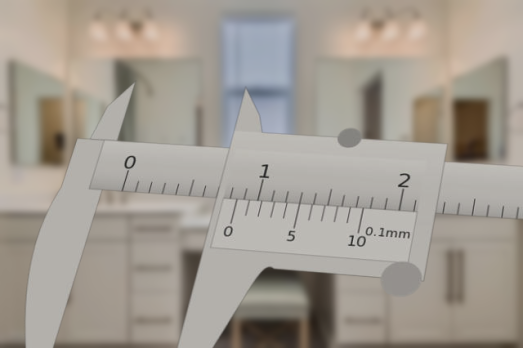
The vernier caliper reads 8.5 mm
